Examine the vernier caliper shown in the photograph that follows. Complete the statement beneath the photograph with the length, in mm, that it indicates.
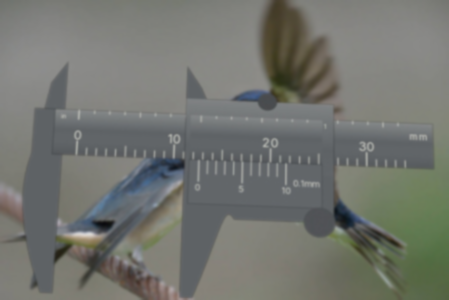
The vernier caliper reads 12.6 mm
